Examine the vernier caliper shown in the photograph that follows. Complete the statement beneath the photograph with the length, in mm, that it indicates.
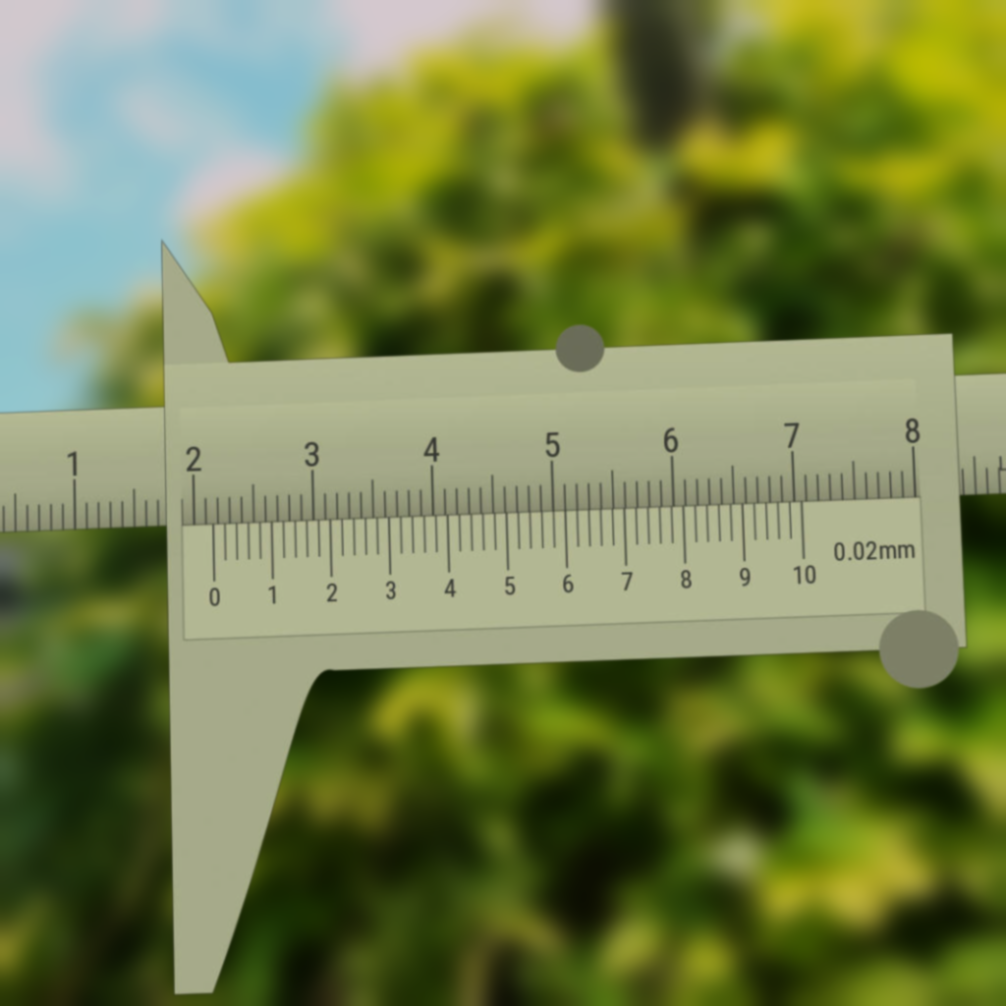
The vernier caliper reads 21.6 mm
